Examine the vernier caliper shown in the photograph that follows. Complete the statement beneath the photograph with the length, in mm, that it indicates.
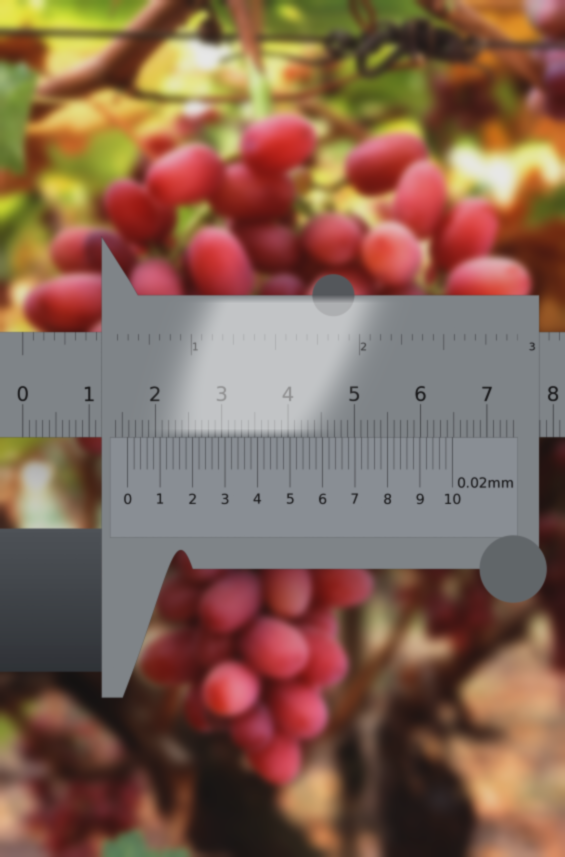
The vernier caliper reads 15.8 mm
